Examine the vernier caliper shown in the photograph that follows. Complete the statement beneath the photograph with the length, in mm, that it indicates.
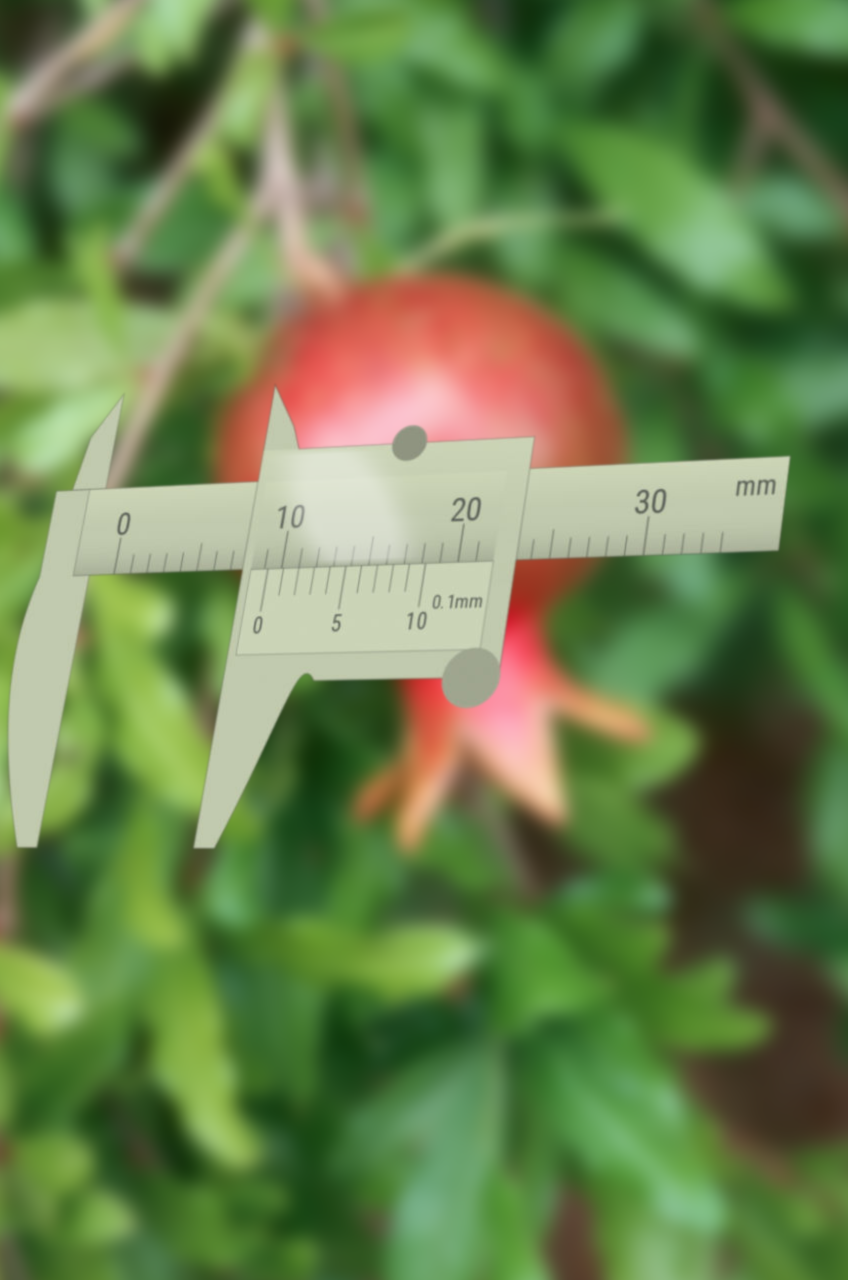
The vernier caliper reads 9.2 mm
